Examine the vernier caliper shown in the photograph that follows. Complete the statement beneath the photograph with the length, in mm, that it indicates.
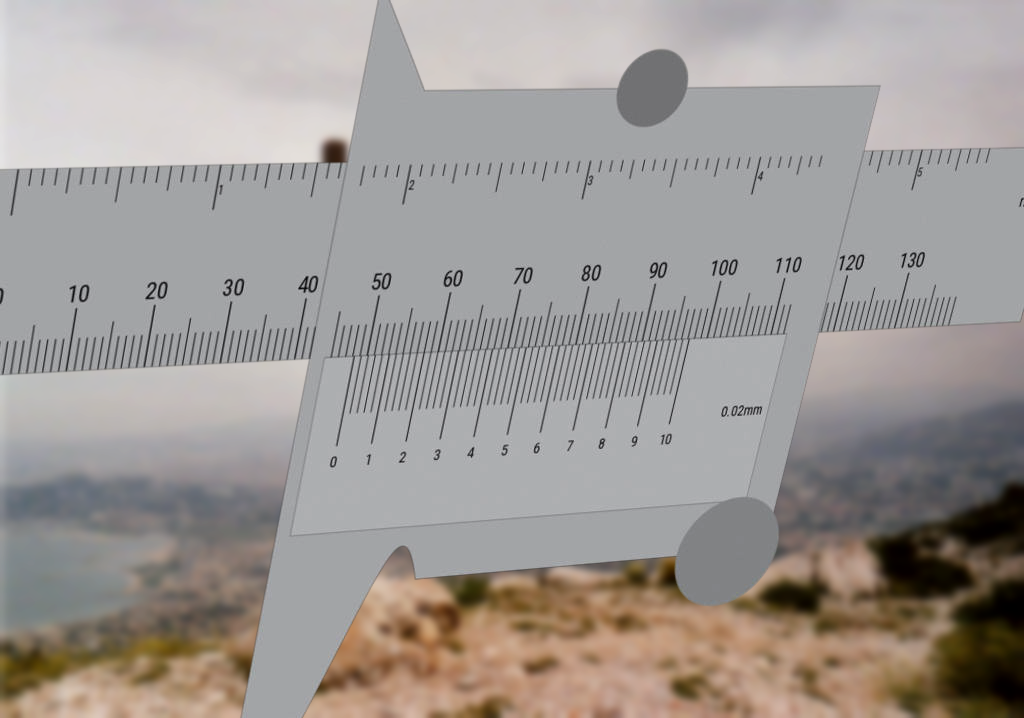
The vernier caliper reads 48.2 mm
